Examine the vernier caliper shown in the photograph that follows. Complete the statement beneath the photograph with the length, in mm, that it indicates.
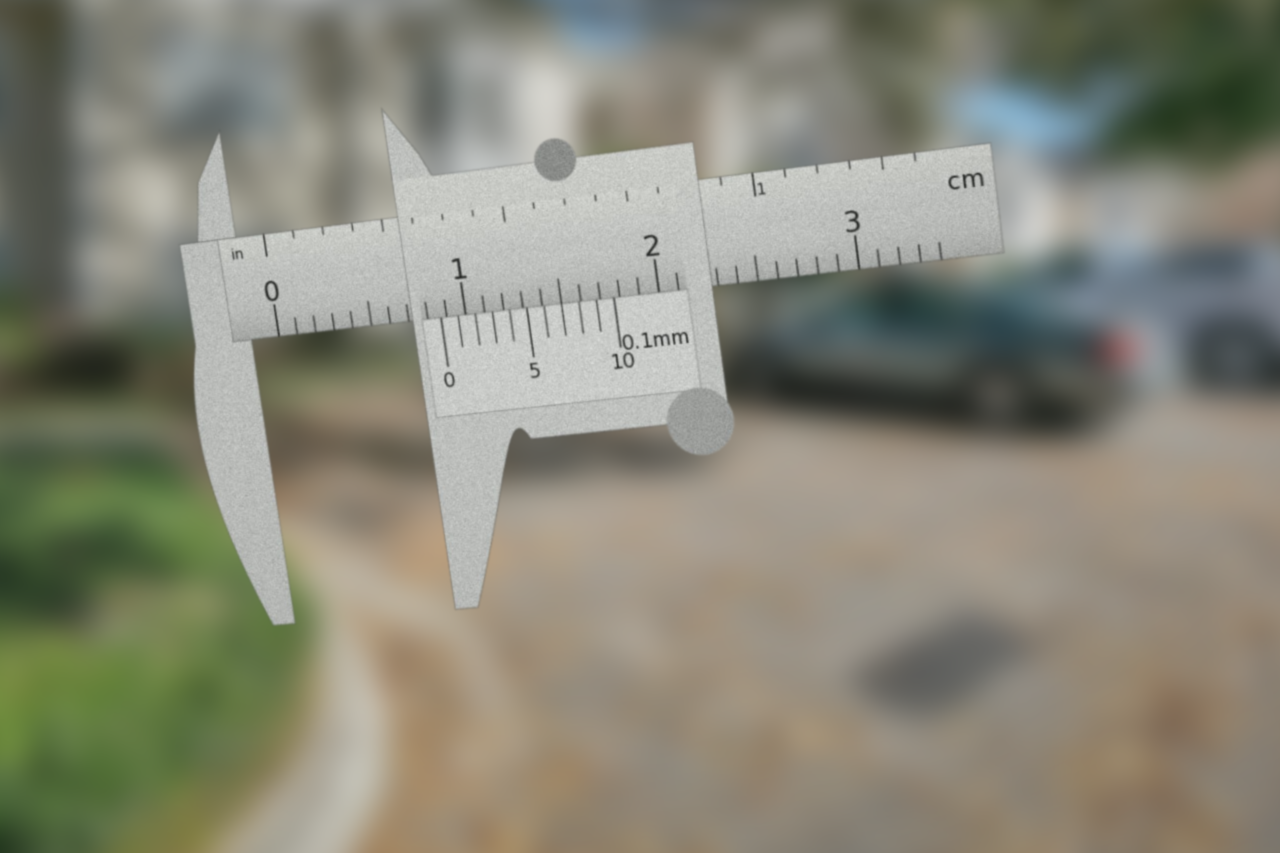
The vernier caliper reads 8.7 mm
